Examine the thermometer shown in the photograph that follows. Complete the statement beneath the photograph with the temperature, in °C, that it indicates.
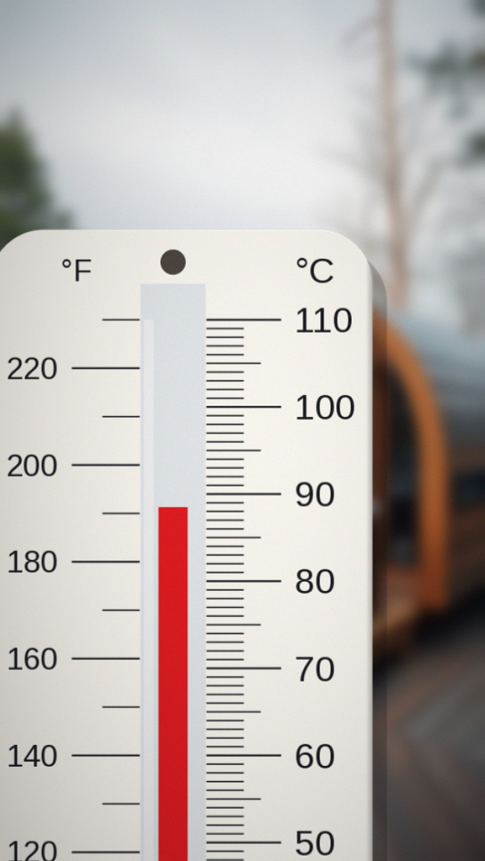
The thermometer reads 88.5 °C
